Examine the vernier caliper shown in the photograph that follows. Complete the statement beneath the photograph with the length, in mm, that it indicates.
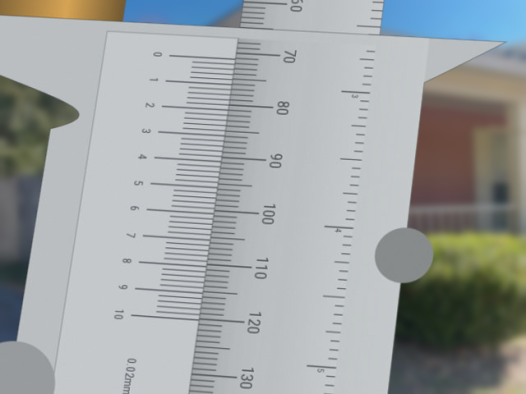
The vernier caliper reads 71.2 mm
